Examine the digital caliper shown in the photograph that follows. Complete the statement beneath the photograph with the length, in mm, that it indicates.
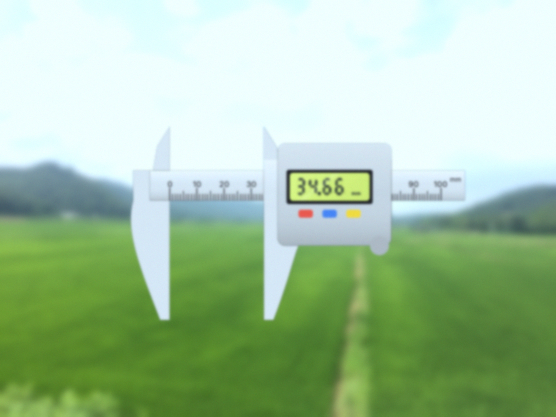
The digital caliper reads 34.66 mm
